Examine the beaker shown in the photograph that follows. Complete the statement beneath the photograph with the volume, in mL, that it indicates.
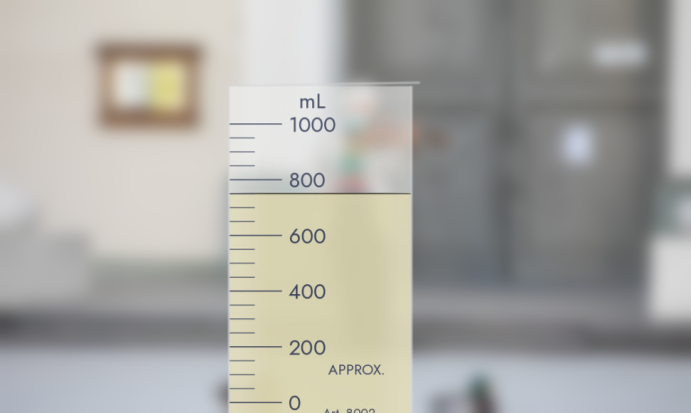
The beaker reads 750 mL
